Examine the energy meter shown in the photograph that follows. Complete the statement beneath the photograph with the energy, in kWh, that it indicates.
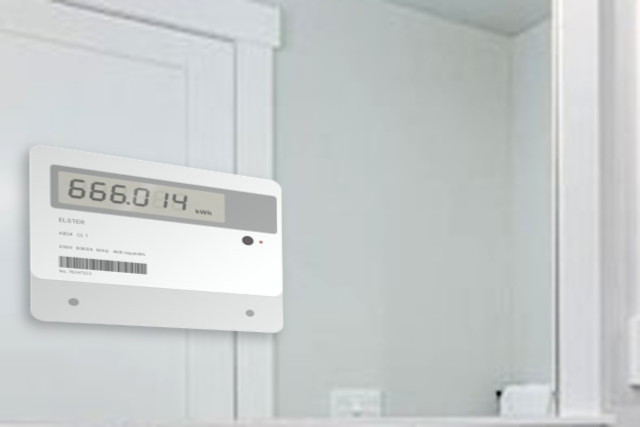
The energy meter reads 666.014 kWh
